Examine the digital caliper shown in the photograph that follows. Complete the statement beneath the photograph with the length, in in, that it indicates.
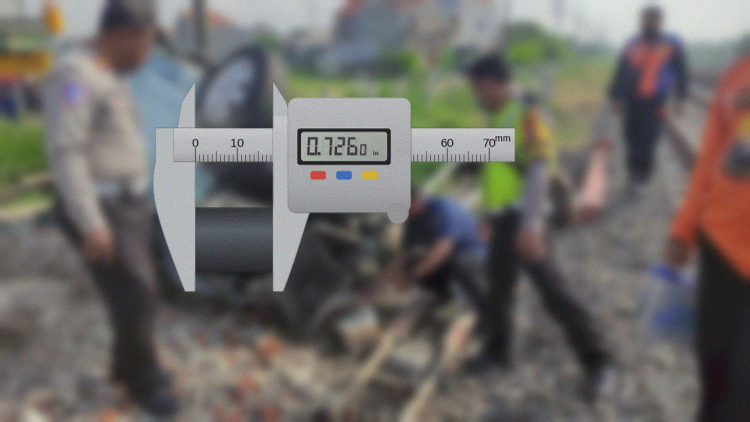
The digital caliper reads 0.7260 in
